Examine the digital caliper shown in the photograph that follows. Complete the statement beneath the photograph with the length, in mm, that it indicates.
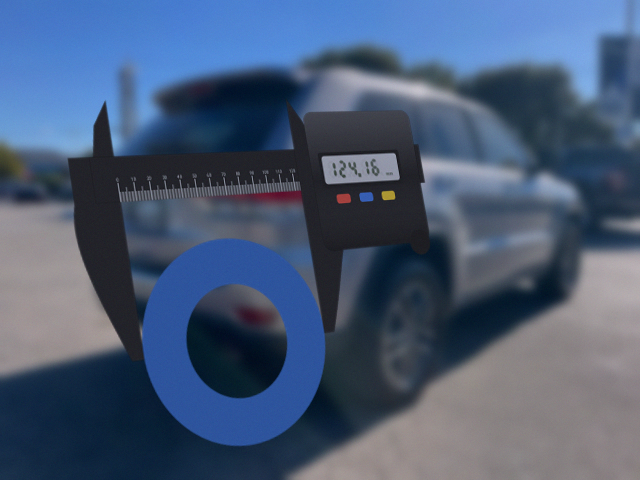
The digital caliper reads 124.16 mm
